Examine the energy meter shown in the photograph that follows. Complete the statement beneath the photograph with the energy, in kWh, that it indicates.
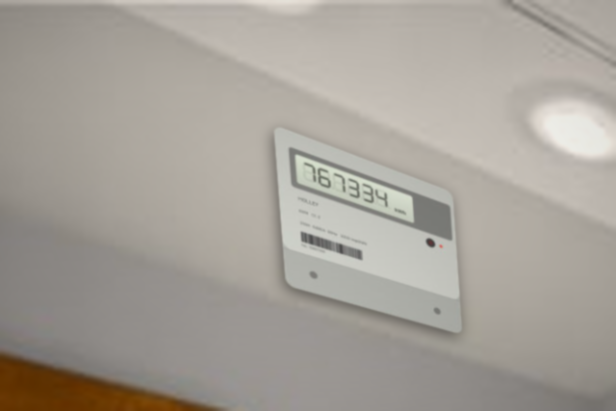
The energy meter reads 767334 kWh
